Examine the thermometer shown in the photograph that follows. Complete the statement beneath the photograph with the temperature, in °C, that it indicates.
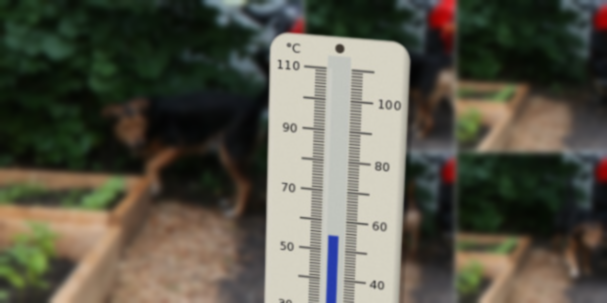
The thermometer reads 55 °C
